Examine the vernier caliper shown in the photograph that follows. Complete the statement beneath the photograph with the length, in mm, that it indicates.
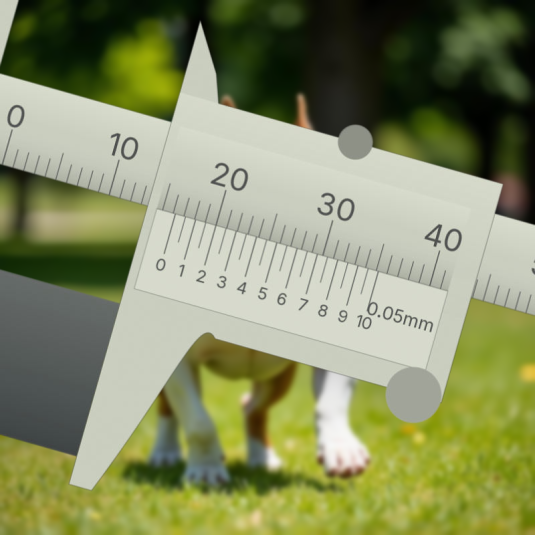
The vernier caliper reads 16.2 mm
